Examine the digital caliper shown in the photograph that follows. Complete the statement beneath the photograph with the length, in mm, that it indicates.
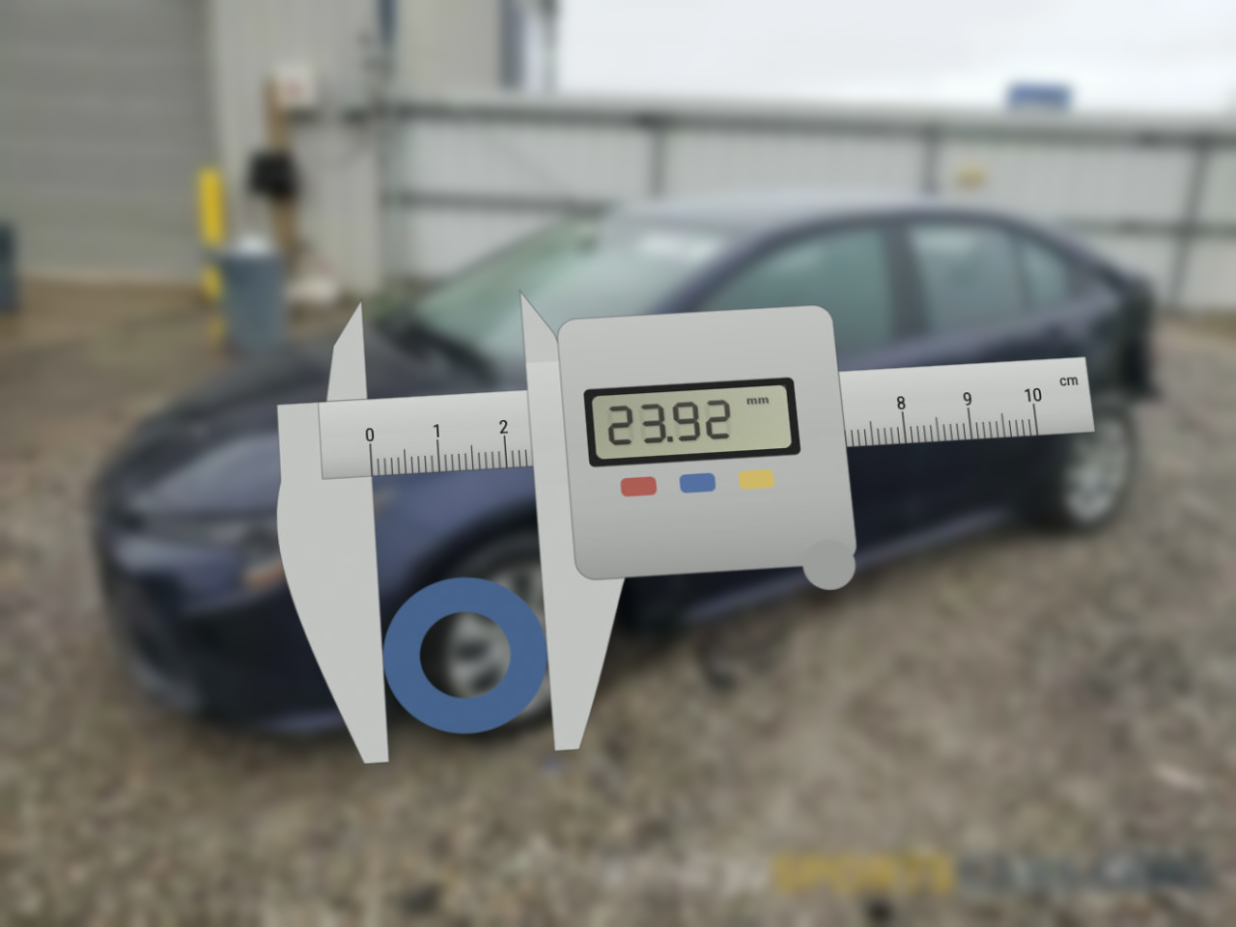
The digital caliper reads 23.92 mm
